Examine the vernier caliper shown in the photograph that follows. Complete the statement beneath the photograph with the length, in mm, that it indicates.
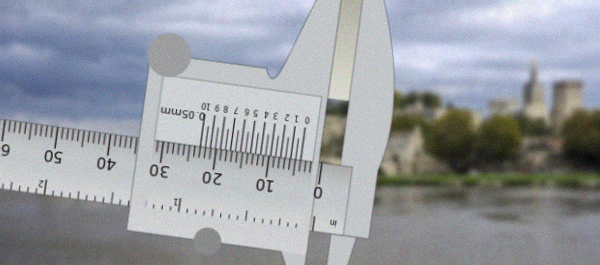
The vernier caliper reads 4.0 mm
